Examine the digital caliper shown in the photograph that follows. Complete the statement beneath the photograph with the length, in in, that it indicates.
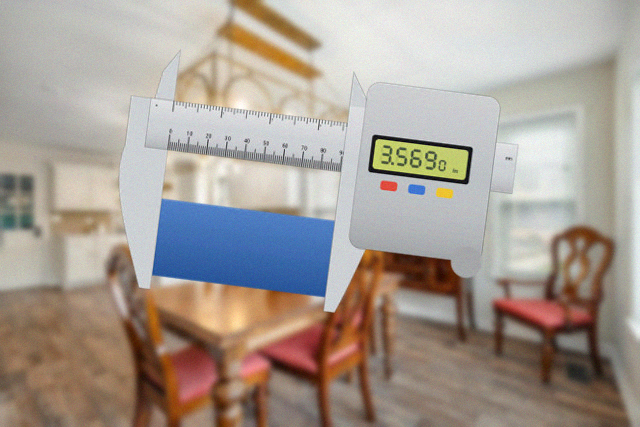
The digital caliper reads 3.5690 in
